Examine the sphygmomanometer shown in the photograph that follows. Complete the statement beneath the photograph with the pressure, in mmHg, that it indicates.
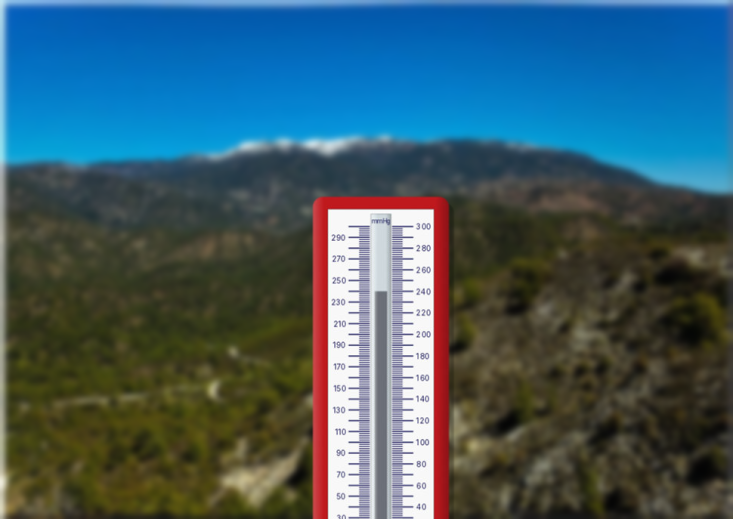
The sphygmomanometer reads 240 mmHg
